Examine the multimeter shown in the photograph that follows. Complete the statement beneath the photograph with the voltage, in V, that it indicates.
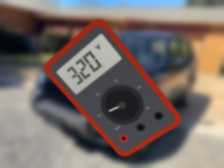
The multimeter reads 320 V
